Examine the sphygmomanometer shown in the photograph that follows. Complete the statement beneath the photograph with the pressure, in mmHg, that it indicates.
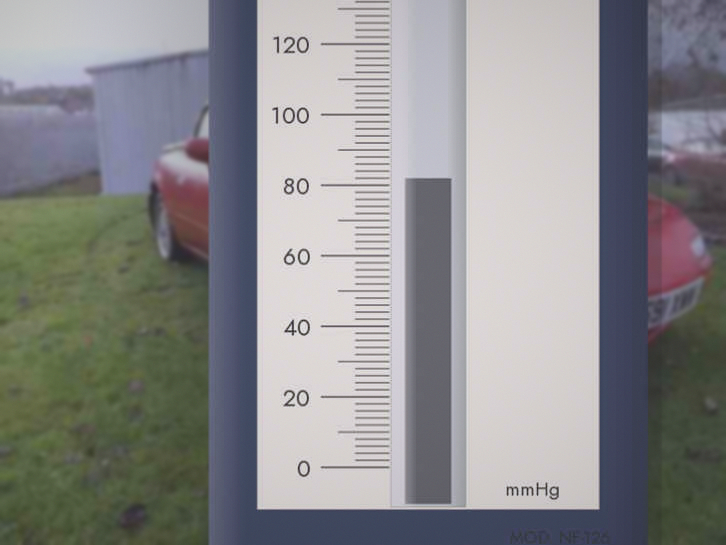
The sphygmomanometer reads 82 mmHg
